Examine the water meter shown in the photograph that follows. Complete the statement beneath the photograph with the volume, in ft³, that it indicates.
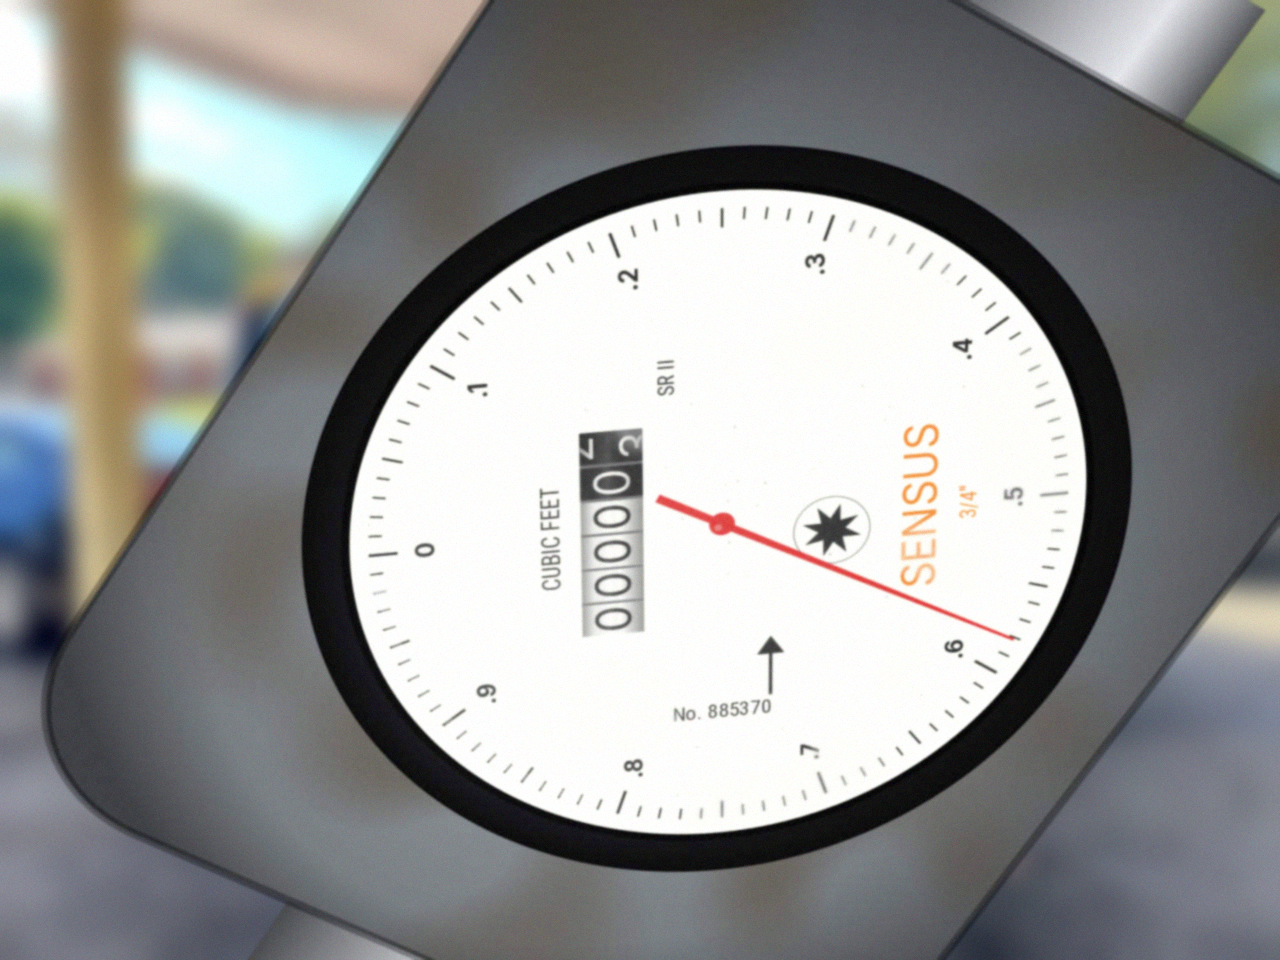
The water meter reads 2.58 ft³
